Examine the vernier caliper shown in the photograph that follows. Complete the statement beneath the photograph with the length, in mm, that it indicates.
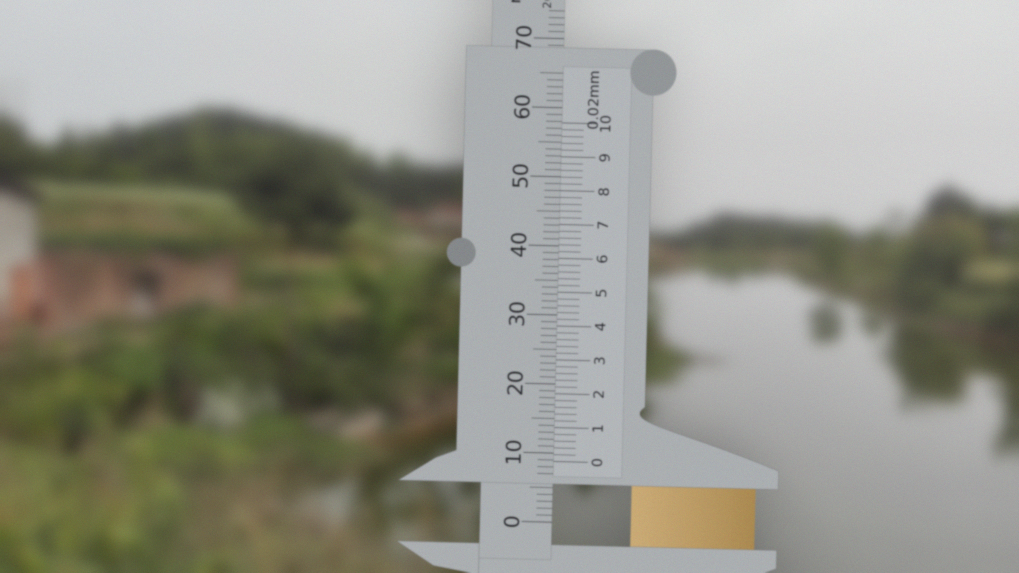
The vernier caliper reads 8.8 mm
